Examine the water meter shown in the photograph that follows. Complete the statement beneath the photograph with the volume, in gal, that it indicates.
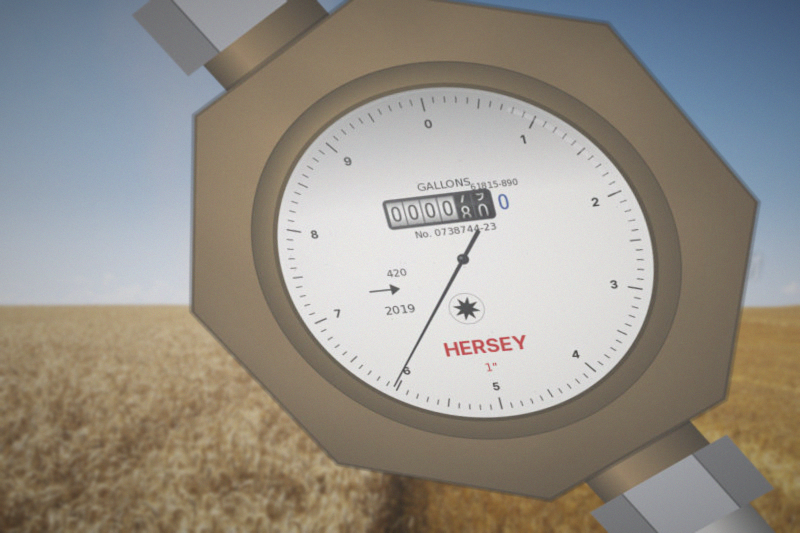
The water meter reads 796.0 gal
